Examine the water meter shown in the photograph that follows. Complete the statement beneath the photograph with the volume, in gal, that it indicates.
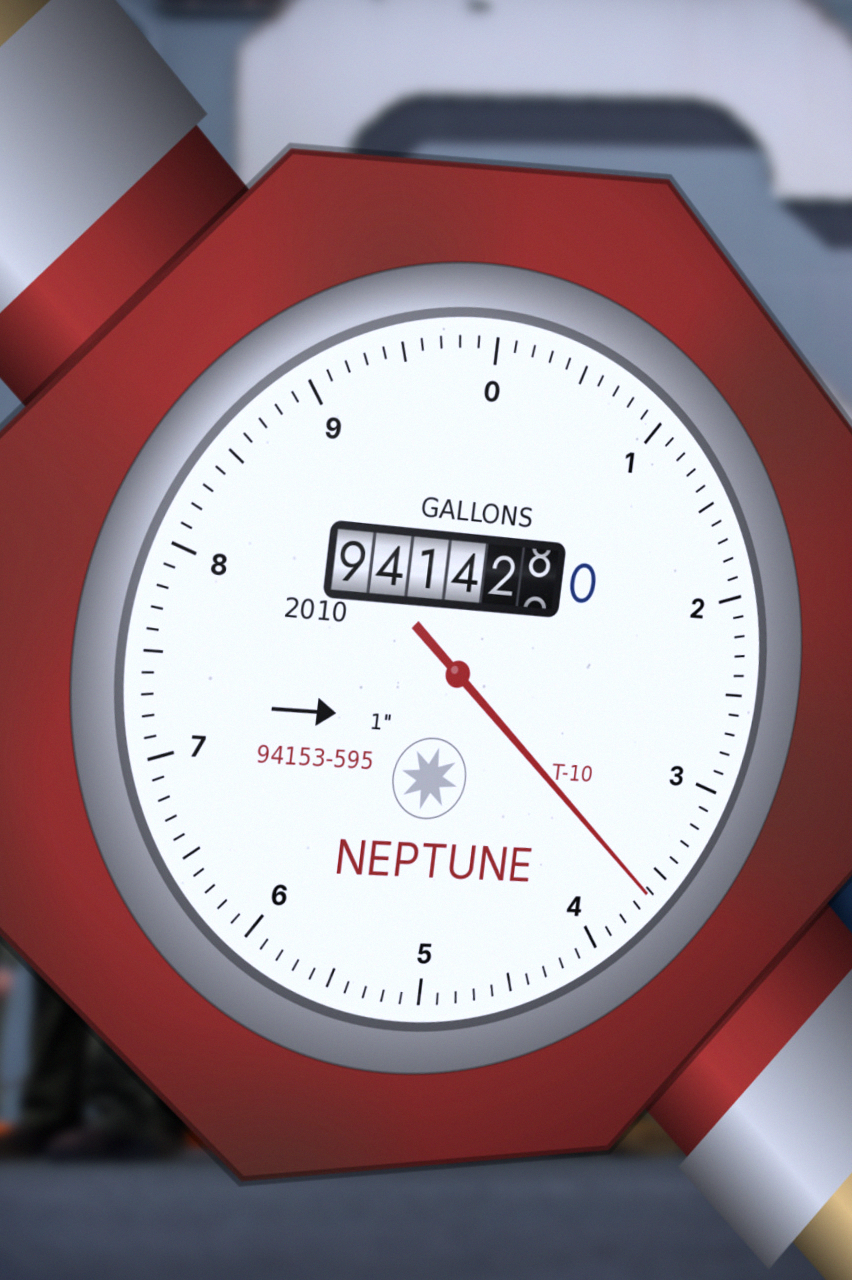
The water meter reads 9414283.6 gal
